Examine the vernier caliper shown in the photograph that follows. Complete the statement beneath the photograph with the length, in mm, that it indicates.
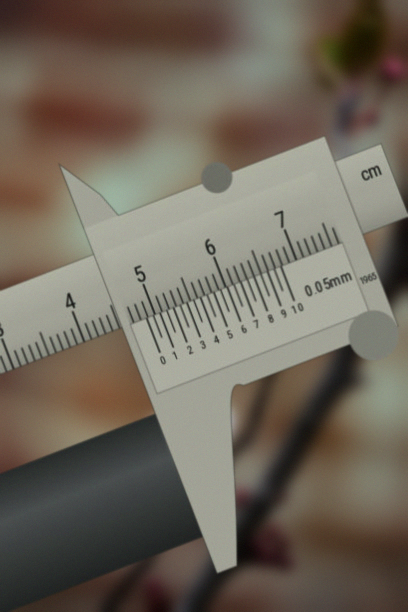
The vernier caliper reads 48.8 mm
